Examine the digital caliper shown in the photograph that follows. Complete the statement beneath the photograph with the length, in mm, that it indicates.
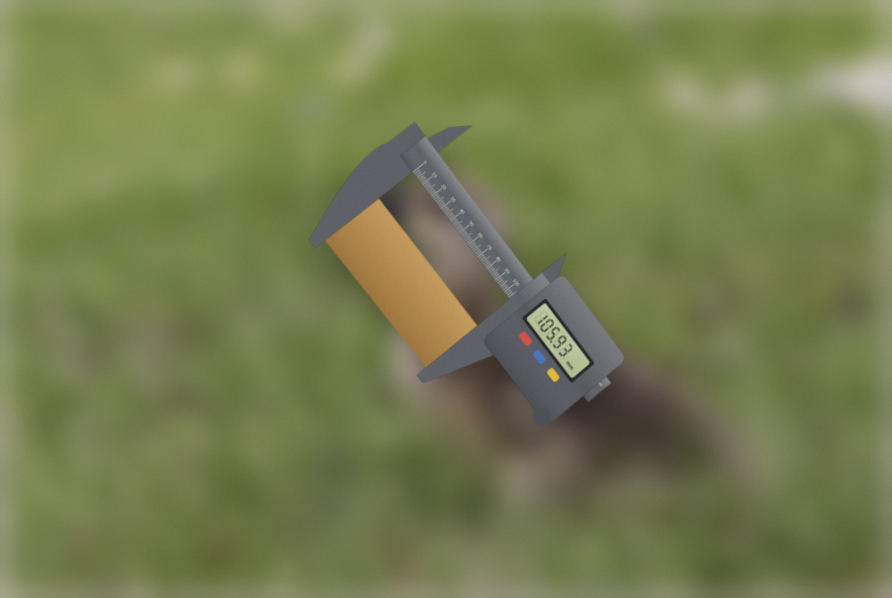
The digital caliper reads 105.93 mm
